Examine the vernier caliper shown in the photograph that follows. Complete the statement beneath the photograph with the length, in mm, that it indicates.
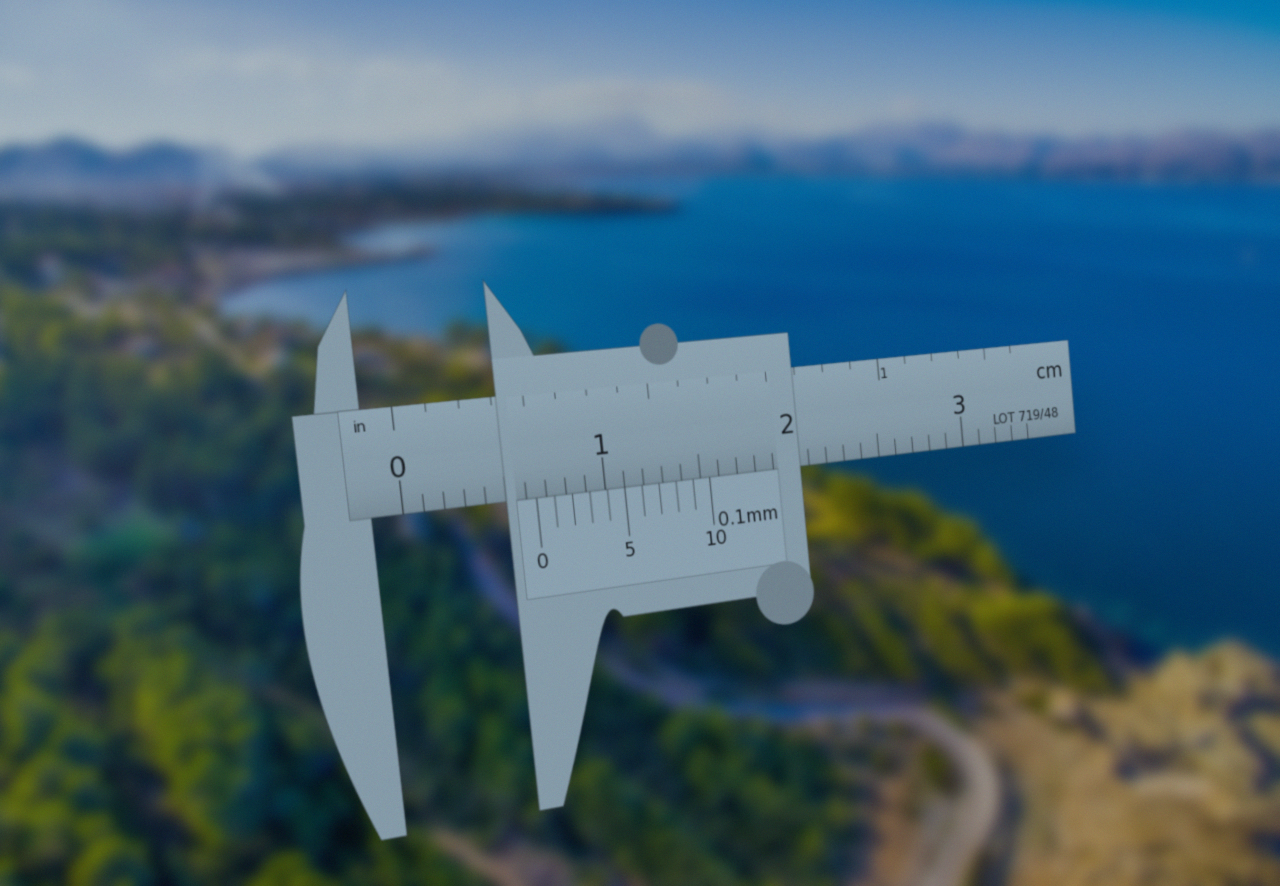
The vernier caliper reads 6.5 mm
